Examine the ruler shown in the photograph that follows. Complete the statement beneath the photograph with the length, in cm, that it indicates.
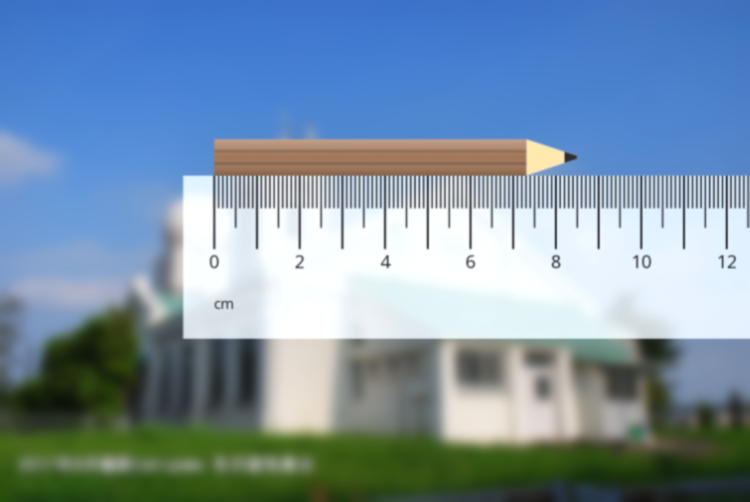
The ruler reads 8.5 cm
